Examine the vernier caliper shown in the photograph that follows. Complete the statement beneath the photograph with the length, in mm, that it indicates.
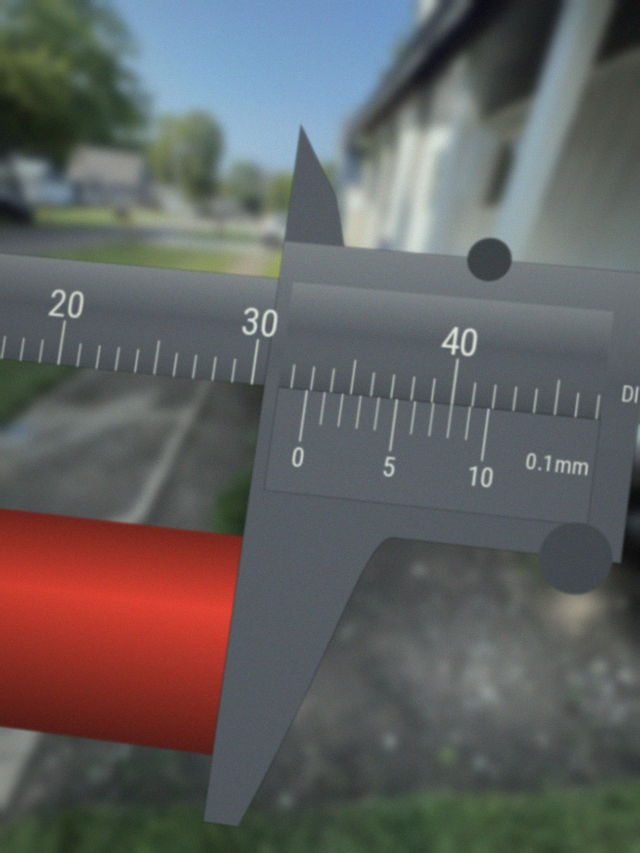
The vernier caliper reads 32.8 mm
